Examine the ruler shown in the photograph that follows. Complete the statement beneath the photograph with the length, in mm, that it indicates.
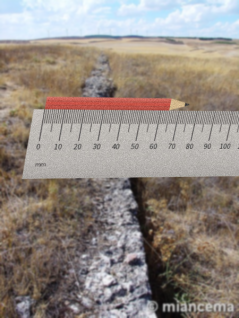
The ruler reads 75 mm
